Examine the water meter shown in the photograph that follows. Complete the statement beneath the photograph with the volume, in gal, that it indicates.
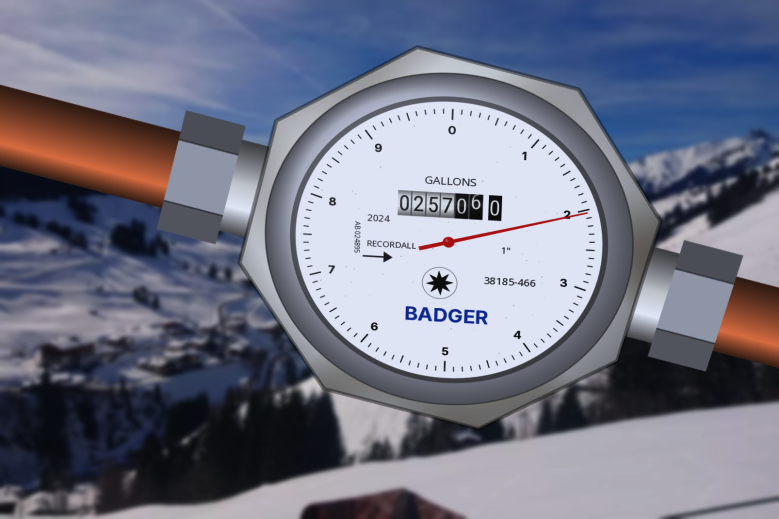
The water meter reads 257062.0 gal
